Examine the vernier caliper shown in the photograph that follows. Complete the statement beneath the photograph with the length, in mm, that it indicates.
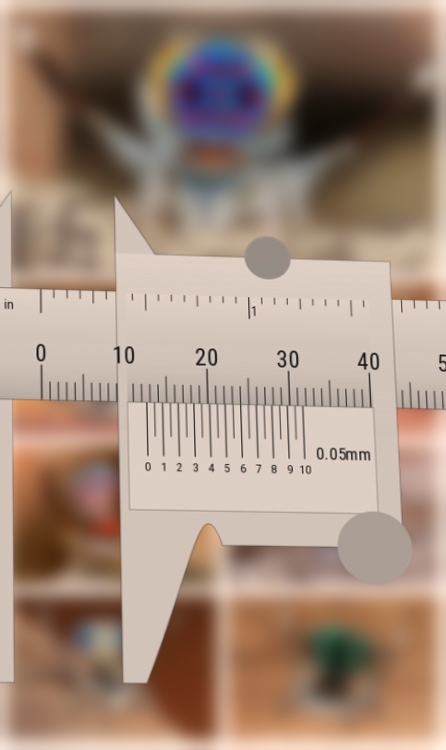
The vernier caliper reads 12.6 mm
